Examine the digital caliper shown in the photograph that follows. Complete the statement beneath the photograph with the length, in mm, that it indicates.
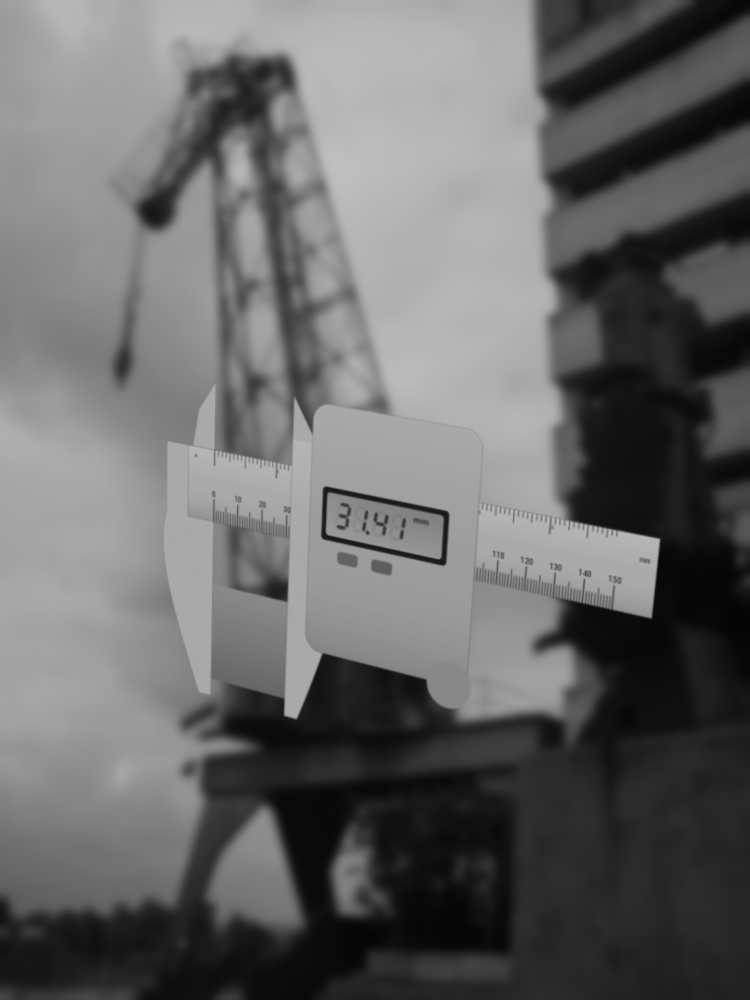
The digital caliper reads 31.41 mm
